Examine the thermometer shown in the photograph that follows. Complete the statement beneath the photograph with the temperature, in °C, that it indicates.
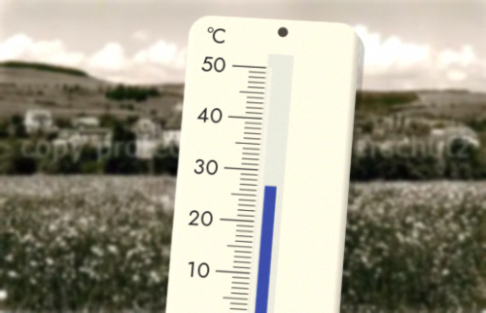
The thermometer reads 27 °C
